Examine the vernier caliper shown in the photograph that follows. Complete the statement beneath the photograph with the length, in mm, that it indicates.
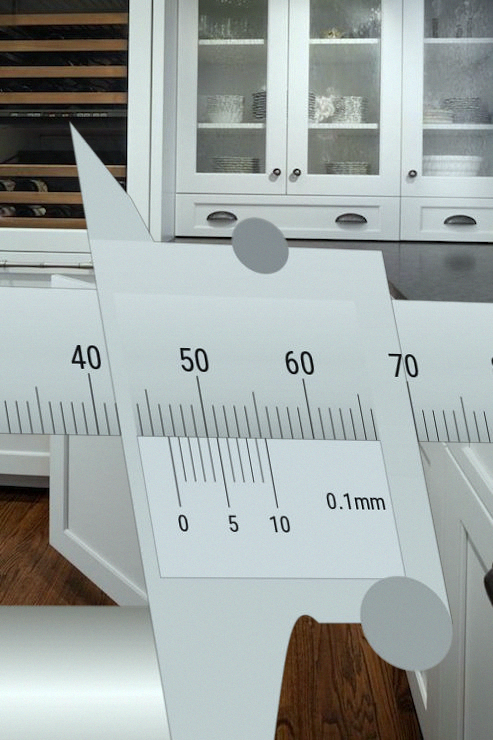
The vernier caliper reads 46.4 mm
